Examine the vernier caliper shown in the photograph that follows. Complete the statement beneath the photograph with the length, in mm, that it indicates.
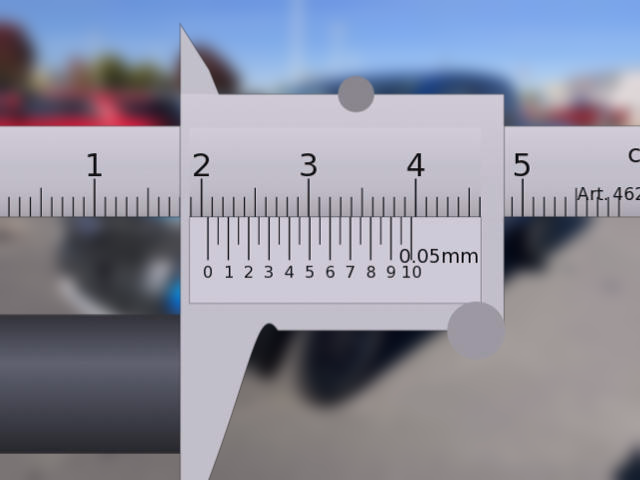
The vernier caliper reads 20.6 mm
